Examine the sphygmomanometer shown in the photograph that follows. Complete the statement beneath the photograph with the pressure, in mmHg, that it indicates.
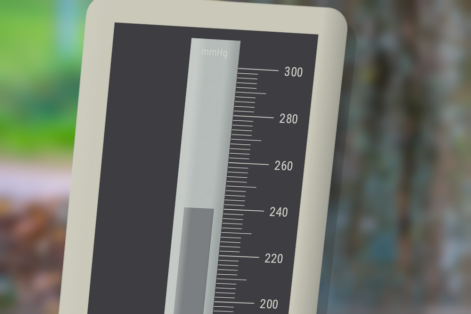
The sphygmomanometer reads 240 mmHg
